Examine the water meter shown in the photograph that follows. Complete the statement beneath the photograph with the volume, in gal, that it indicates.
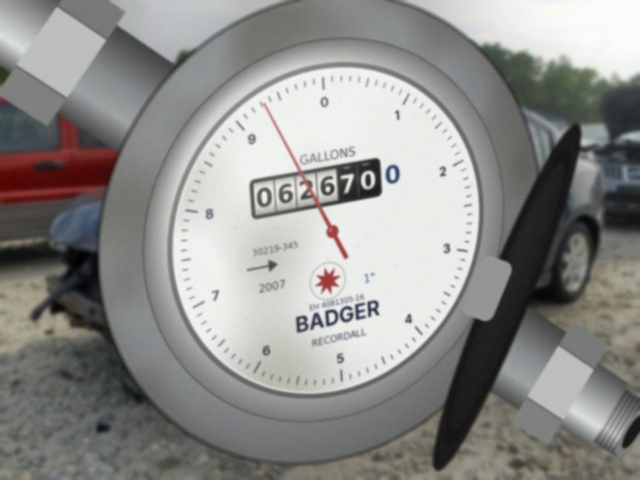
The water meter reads 626699.3 gal
